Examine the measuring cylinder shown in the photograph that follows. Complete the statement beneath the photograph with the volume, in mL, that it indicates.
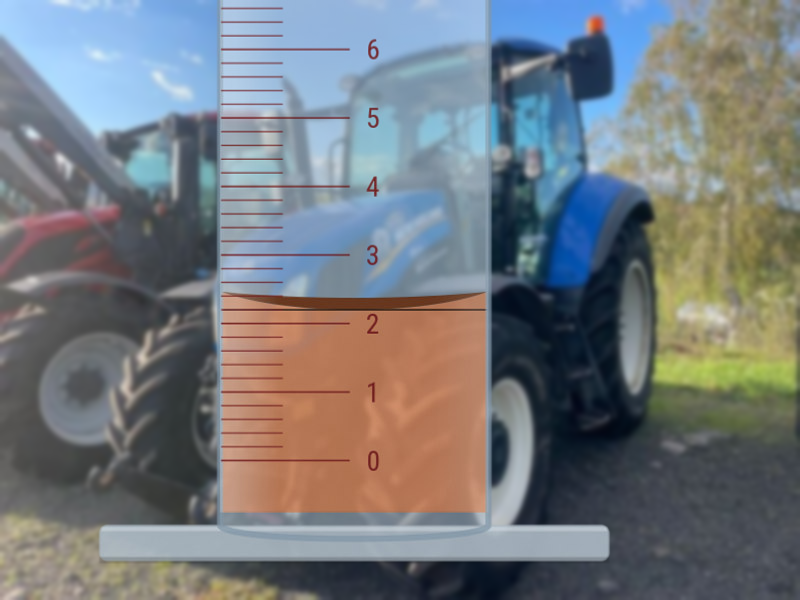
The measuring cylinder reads 2.2 mL
